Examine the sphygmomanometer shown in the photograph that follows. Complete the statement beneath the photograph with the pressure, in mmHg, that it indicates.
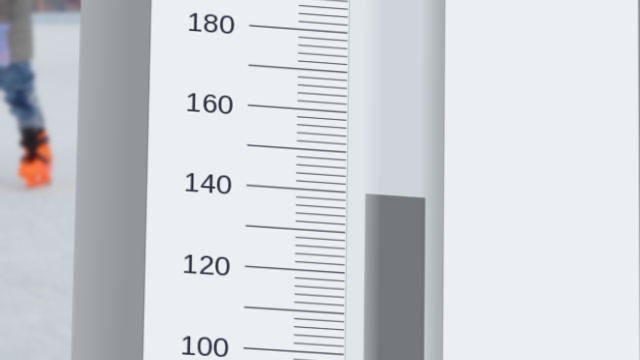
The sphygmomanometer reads 140 mmHg
